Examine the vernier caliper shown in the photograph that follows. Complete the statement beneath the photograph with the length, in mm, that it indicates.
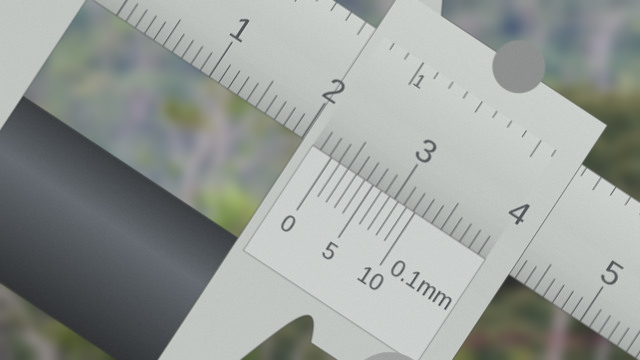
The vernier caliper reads 23.2 mm
